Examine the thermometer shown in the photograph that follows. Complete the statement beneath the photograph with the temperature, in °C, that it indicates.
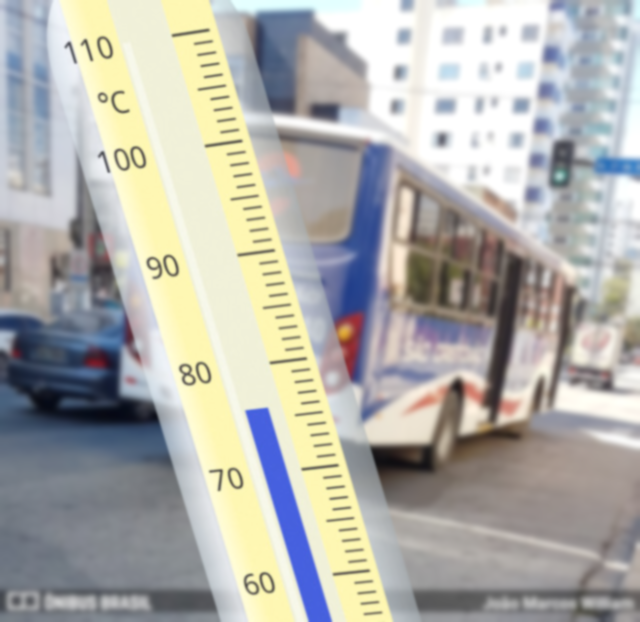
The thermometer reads 76 °C
